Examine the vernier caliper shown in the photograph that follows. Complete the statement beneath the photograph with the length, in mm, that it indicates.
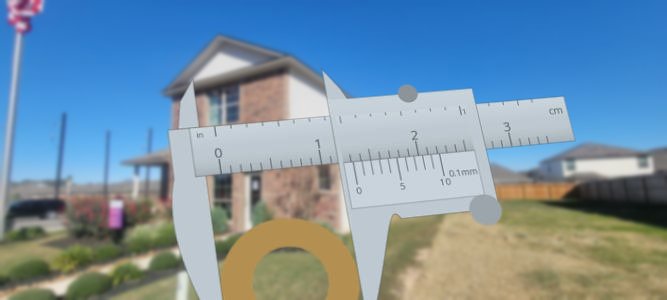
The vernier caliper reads 13.2 mm
